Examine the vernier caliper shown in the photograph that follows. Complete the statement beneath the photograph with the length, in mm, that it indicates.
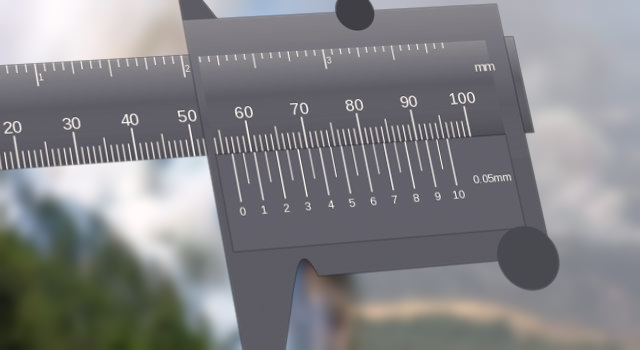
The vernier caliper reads 56.6 mm
